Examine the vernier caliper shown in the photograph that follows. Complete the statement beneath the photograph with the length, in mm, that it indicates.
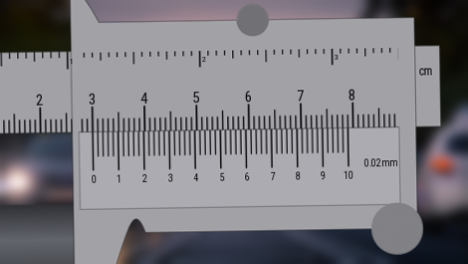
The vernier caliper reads 30.0 mm
